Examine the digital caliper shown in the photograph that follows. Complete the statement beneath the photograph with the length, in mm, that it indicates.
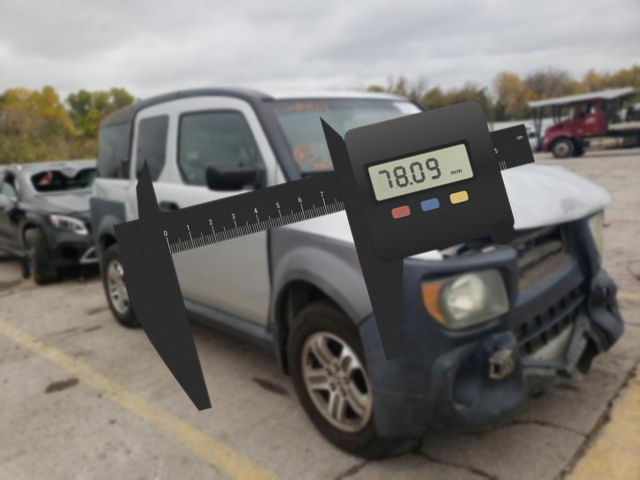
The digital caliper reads 78.09 mm
